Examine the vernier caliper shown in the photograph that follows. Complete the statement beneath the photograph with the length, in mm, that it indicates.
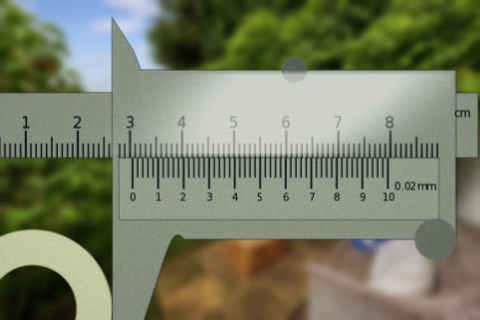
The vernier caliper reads 30.5 mm
